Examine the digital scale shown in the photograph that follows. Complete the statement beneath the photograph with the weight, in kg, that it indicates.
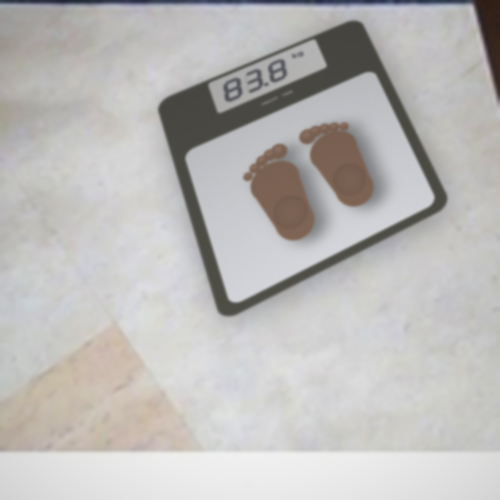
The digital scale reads 83.8 kg
